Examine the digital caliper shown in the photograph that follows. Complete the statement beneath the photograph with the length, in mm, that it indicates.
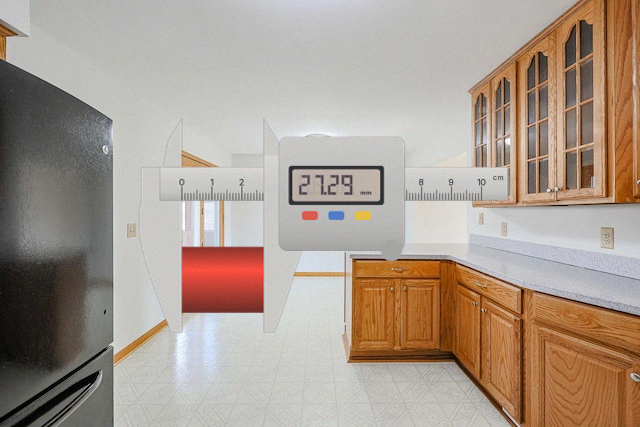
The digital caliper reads 27.29 mm
